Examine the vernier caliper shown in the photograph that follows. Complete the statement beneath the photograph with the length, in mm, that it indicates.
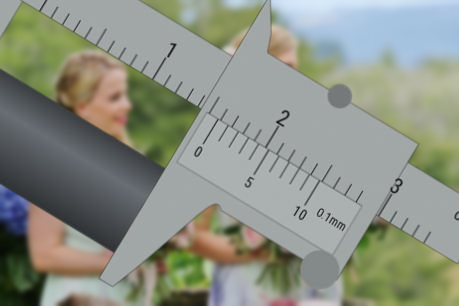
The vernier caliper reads 15.8 mm
